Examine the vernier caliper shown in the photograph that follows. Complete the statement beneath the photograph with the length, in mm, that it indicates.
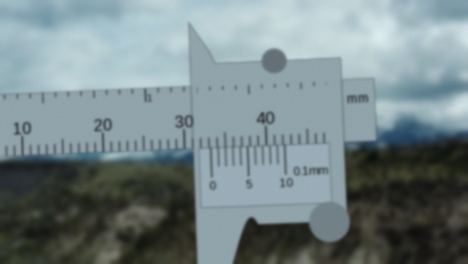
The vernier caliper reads 33.2 mm
